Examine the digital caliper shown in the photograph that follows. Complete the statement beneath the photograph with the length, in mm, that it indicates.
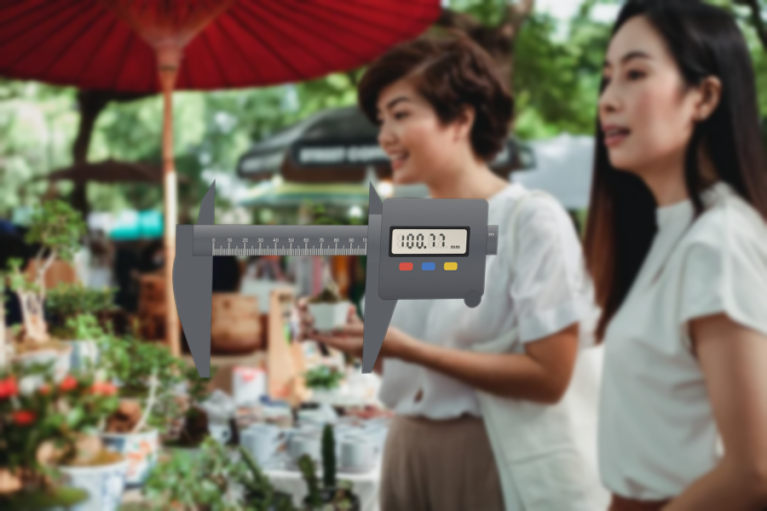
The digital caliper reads 100.77 mm
